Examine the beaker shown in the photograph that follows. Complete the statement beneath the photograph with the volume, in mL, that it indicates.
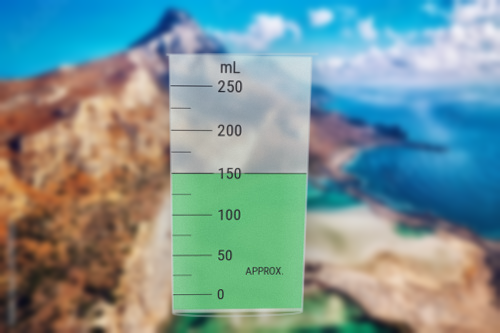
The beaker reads 150 mL
